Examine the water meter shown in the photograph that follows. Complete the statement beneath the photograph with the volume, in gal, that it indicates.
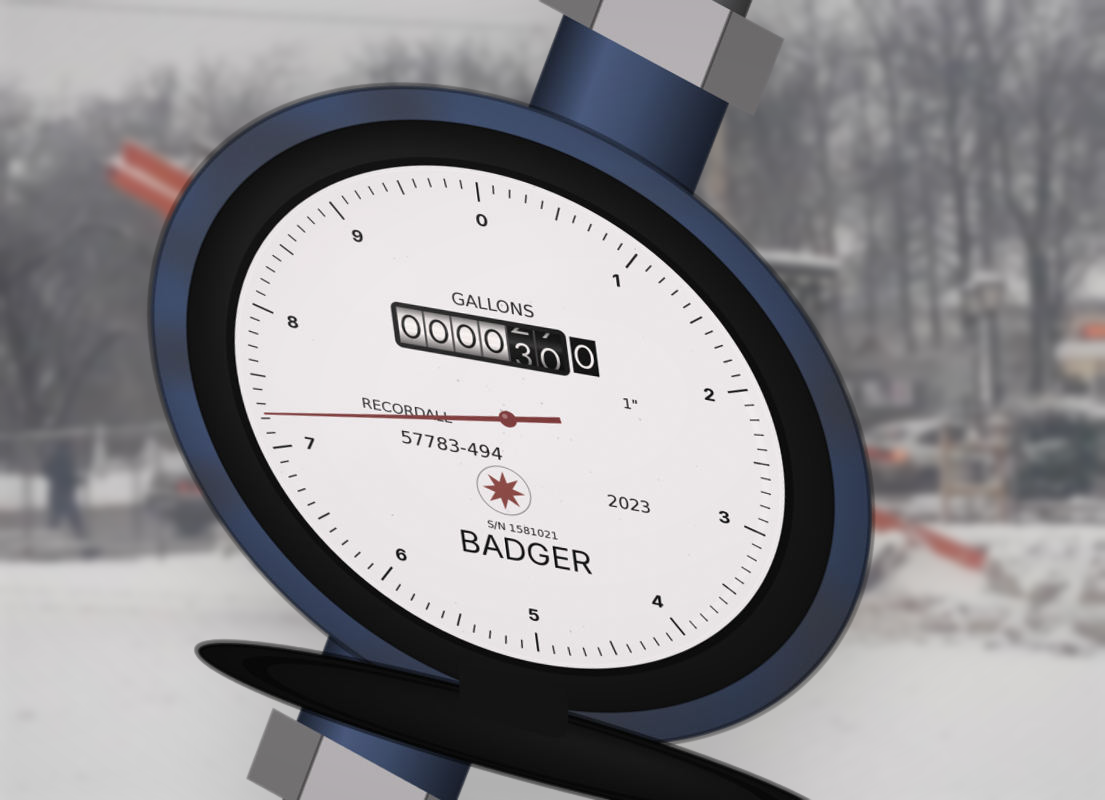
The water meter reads 297.2 gal
